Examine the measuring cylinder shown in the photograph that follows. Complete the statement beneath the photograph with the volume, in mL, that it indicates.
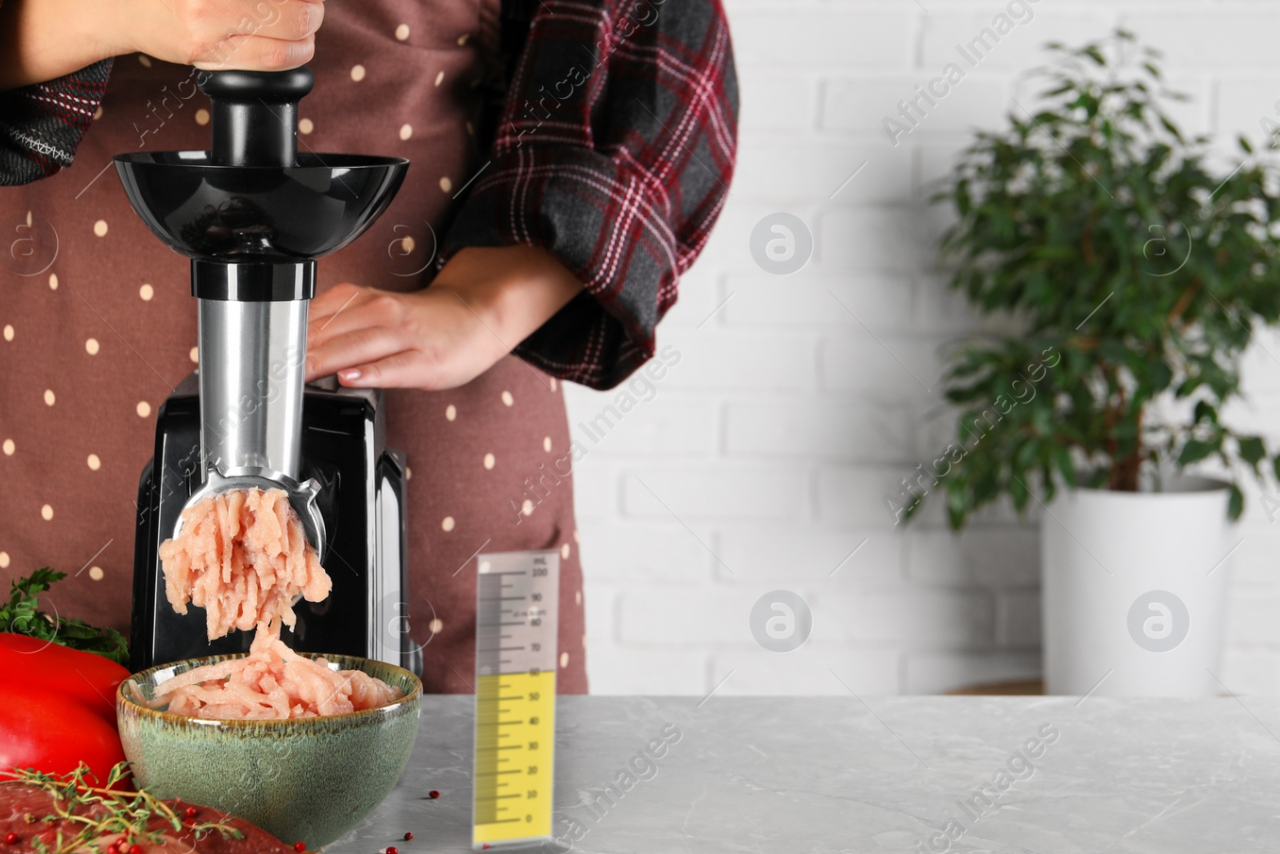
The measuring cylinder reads 60 mL
